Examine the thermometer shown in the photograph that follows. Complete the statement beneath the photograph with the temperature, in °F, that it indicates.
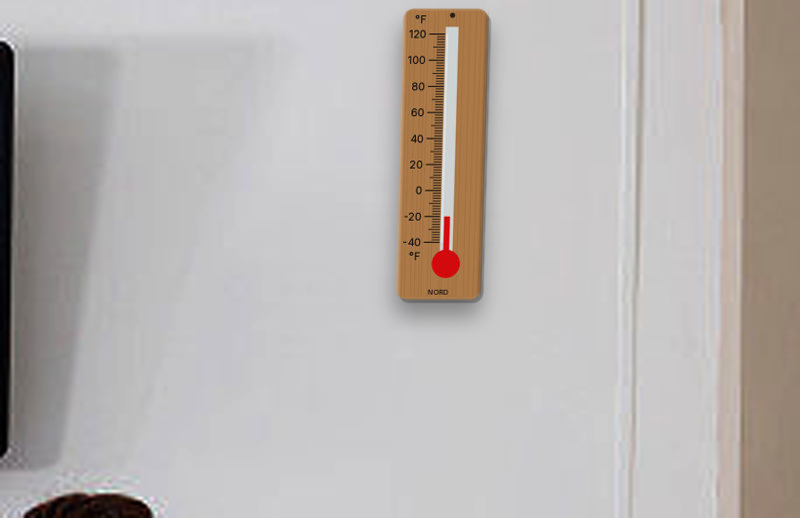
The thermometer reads -20 °F
